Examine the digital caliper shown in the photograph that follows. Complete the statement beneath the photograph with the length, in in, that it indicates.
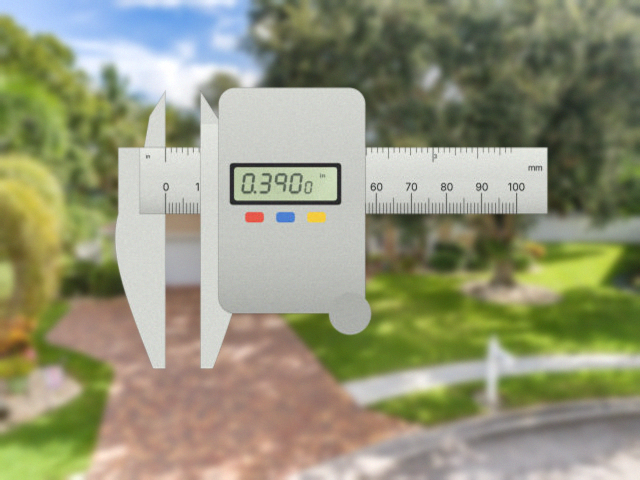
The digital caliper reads 0.3900 in
